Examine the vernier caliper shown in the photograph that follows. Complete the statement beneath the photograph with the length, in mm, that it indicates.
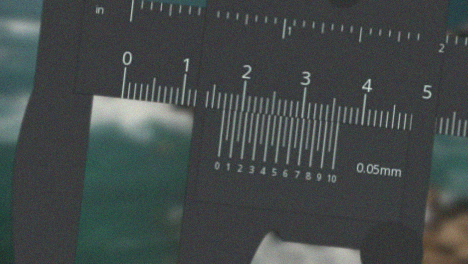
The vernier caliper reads 17.0 mm
